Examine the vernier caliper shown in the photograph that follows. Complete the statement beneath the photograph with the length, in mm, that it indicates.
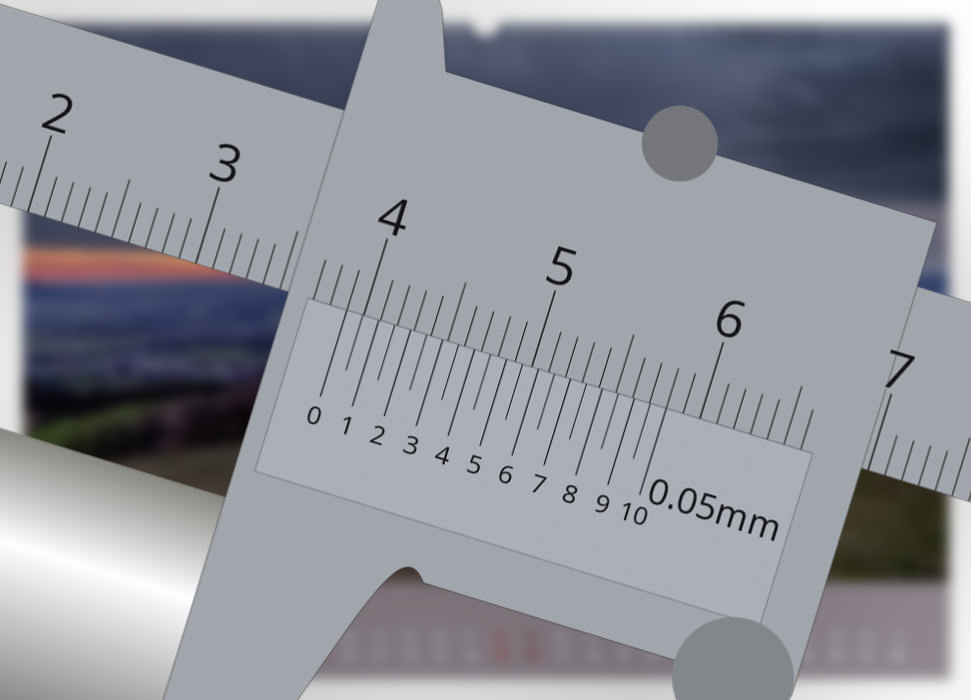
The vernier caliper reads 39.0 mm
